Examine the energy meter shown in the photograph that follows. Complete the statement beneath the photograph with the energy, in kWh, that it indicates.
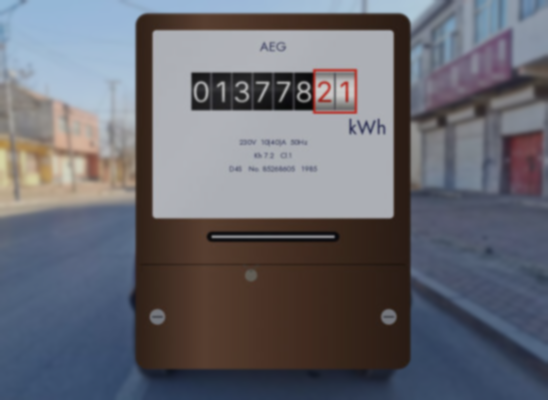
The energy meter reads 13778.21 kWh
